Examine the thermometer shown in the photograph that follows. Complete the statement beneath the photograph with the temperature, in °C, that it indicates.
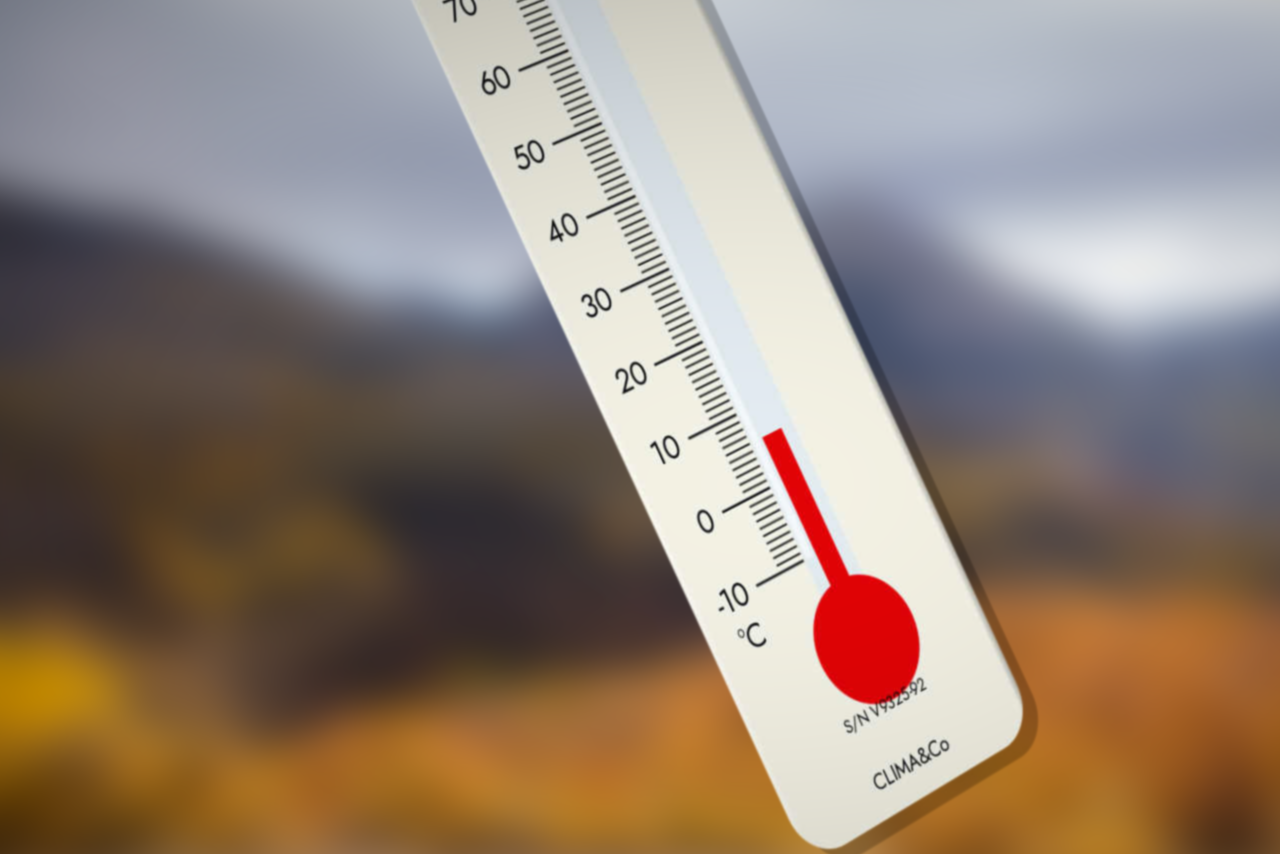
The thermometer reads 6 °C
